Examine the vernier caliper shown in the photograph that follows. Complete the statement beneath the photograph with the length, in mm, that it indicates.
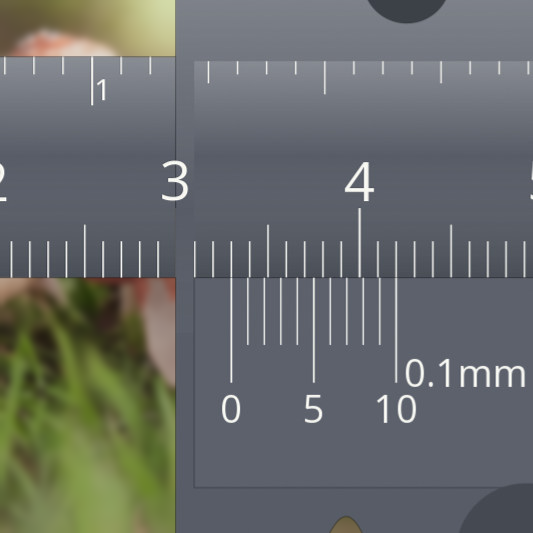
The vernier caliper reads 33.0 mm
